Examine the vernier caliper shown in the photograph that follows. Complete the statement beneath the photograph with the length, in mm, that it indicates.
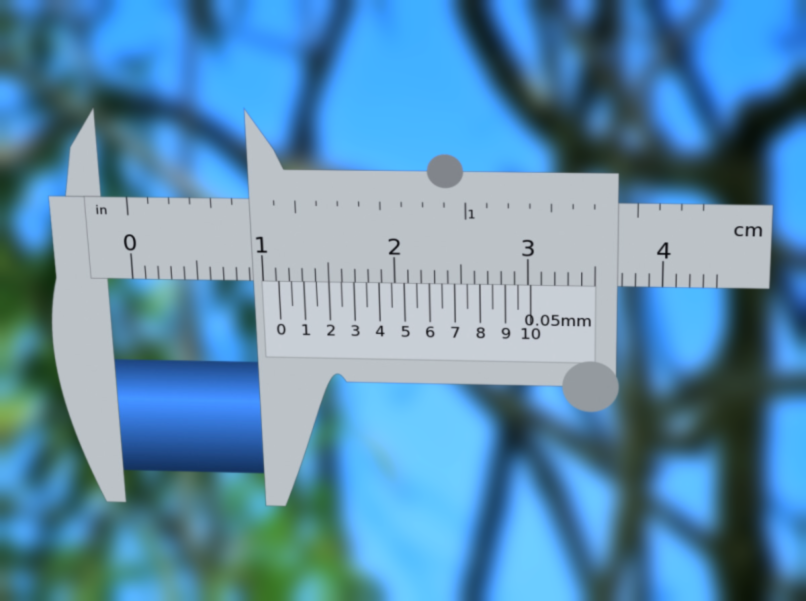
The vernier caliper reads 11.2 mm
